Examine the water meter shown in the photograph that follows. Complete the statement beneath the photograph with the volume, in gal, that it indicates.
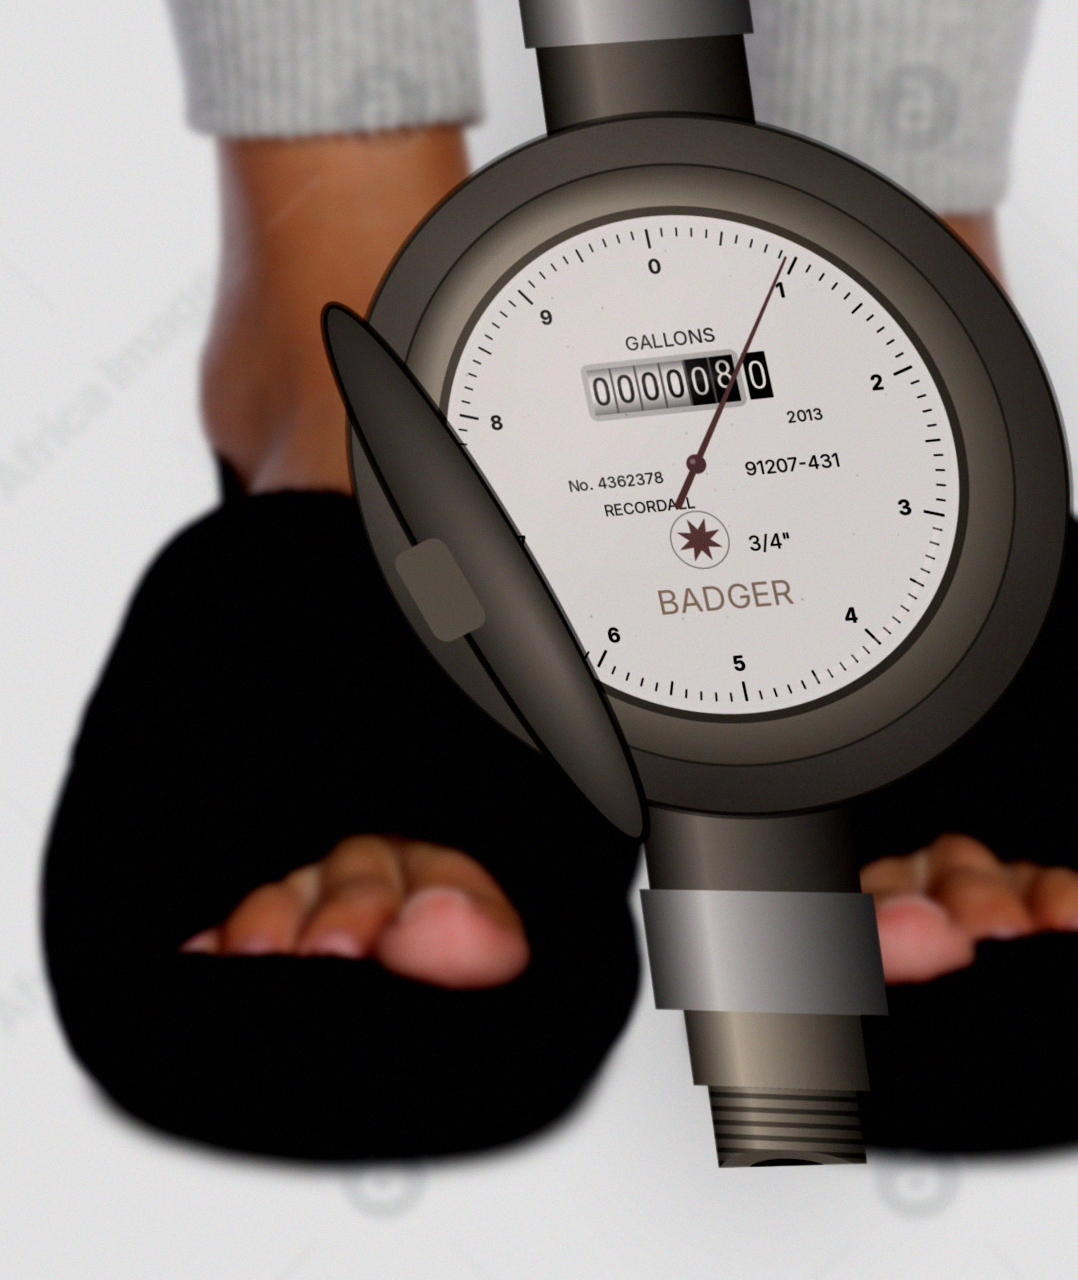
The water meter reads 80.9 gal
